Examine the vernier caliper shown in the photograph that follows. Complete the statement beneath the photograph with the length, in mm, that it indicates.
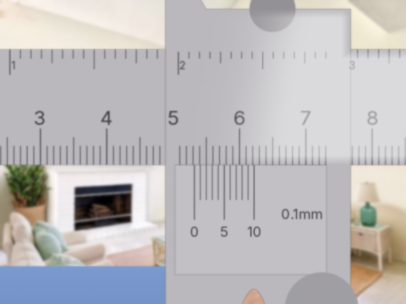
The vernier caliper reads 53.2 mm
